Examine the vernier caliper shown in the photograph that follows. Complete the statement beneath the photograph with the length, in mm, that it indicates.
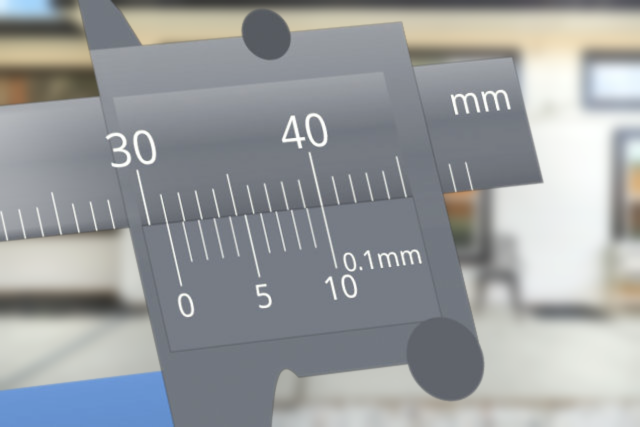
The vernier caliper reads 31.0 mm
